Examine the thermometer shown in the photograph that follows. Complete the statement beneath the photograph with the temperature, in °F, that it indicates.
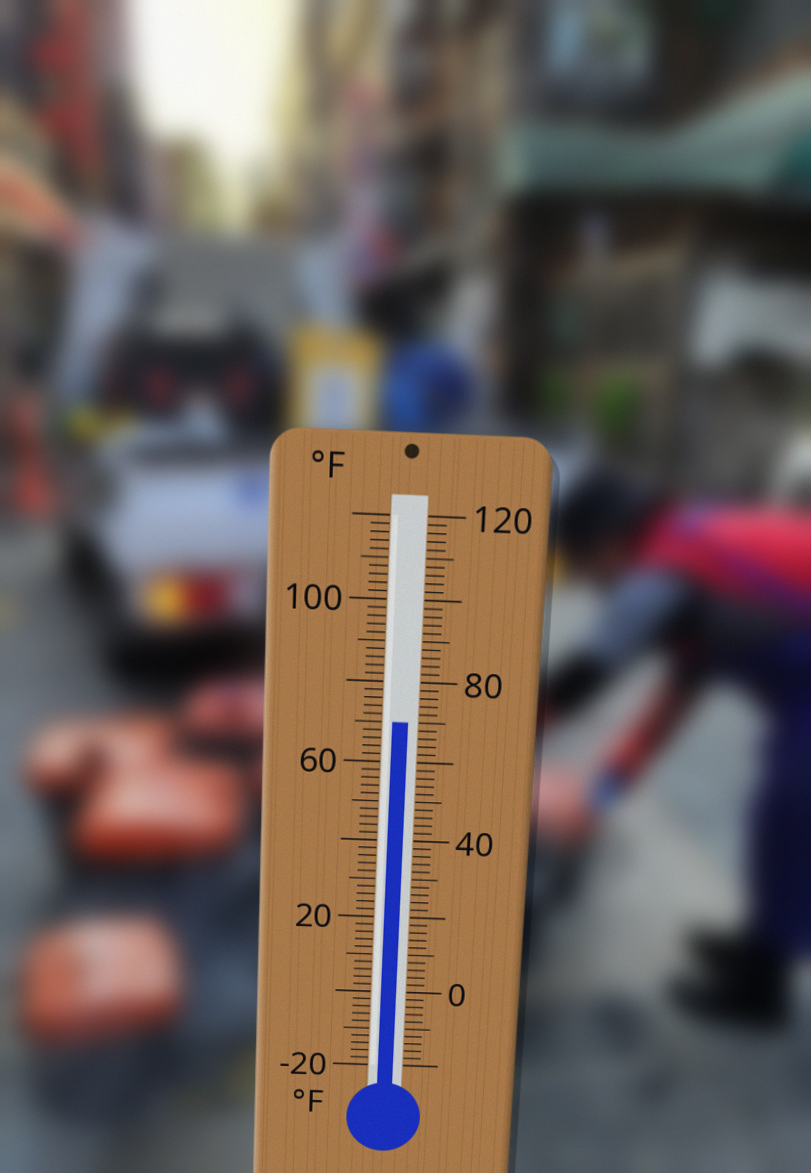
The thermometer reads 70 °F
